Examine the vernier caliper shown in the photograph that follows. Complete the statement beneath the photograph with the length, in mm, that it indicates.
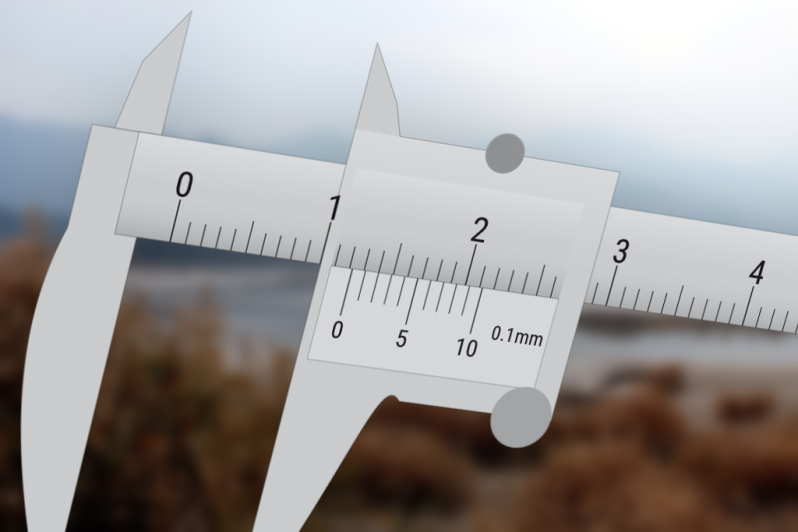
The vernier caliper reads 12.2 mm
